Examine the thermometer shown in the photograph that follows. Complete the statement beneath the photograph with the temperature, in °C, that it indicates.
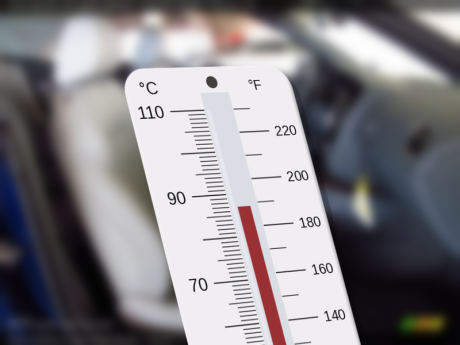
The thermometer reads 87 °C
